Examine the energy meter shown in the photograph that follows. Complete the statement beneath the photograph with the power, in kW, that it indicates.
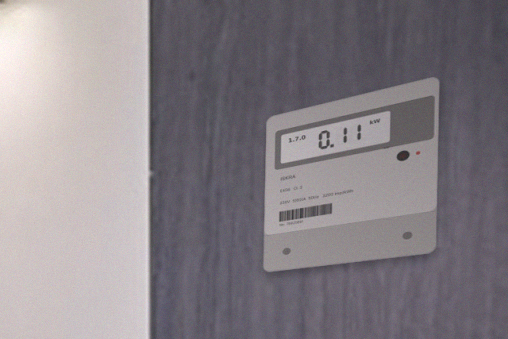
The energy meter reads 0.11 kW
